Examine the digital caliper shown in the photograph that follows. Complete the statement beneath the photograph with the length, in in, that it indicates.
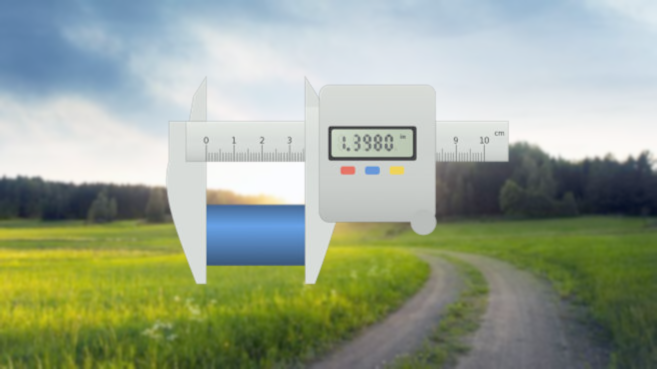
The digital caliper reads 1.3980 in
